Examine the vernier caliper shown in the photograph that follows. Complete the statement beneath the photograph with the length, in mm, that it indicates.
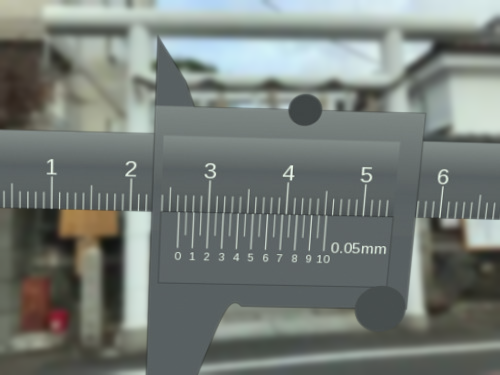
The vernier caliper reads 26.2 mm
